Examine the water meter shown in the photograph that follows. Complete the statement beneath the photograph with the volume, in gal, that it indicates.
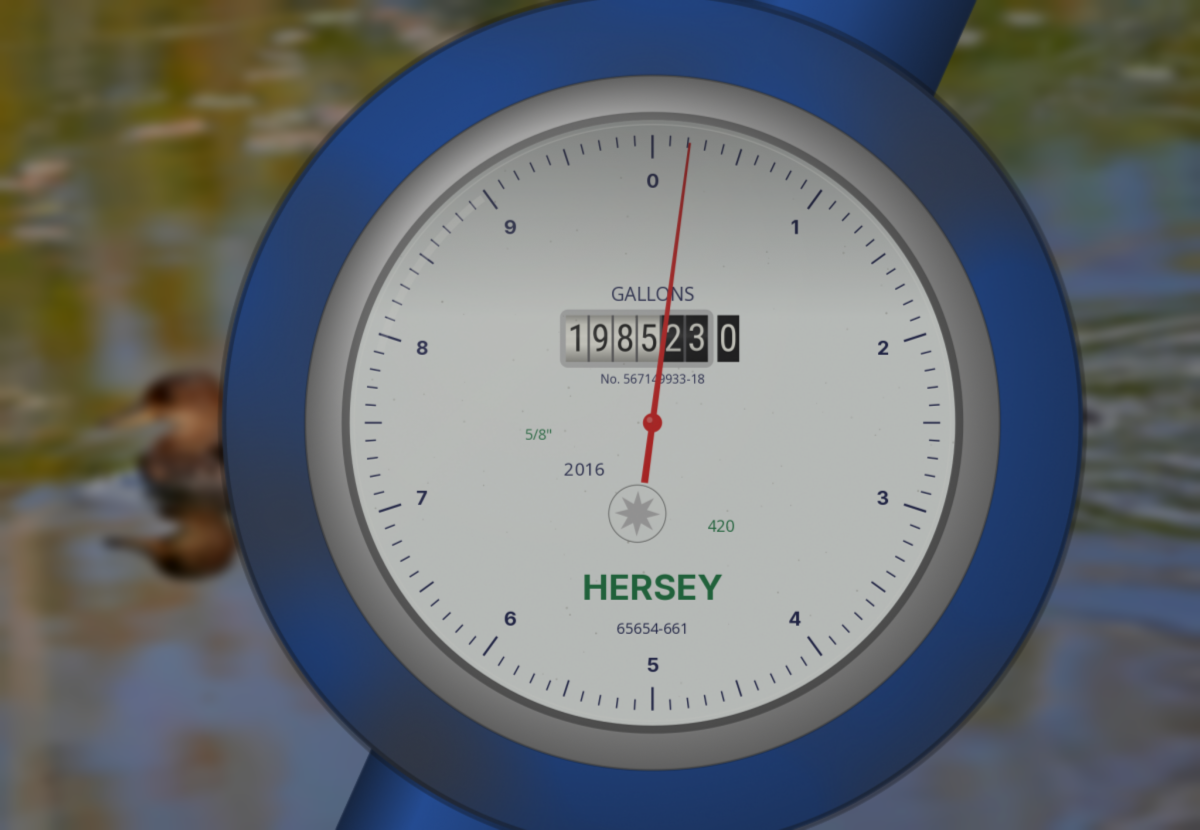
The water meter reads 1985230.2 gal
